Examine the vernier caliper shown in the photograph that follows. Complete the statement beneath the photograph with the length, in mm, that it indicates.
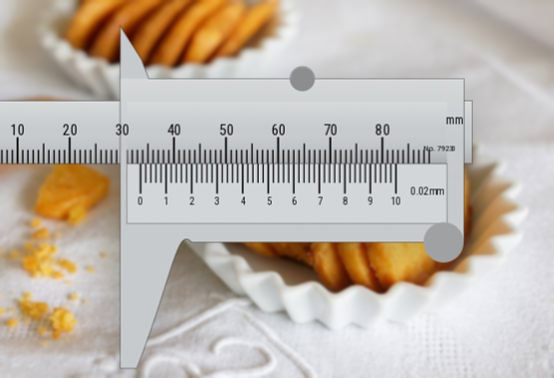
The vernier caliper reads 33.6 mm
